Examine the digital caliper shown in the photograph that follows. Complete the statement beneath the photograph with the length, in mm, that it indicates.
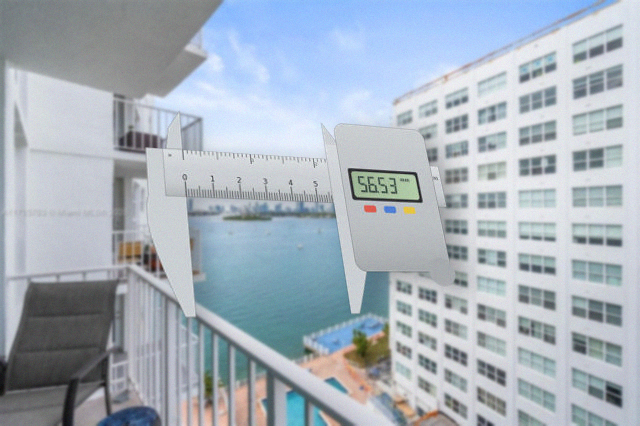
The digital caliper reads 56.53 mm
